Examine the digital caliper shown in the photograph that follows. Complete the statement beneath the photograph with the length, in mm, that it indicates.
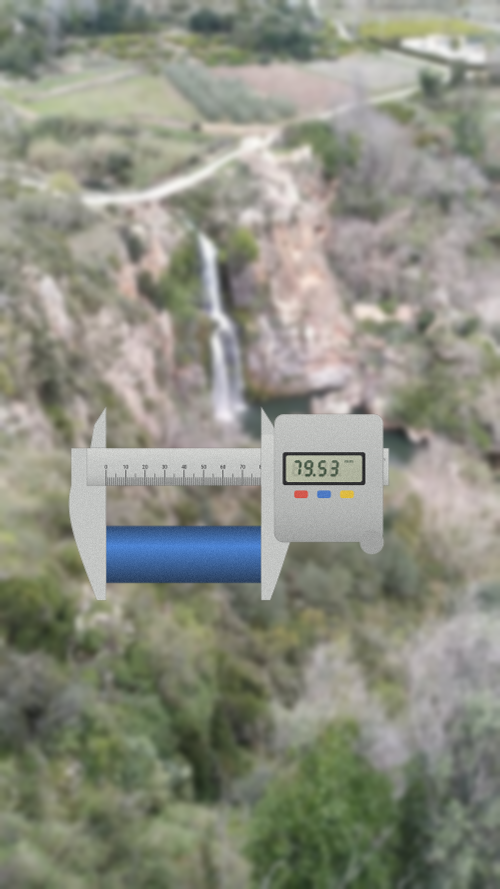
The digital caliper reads 79.53 mm
